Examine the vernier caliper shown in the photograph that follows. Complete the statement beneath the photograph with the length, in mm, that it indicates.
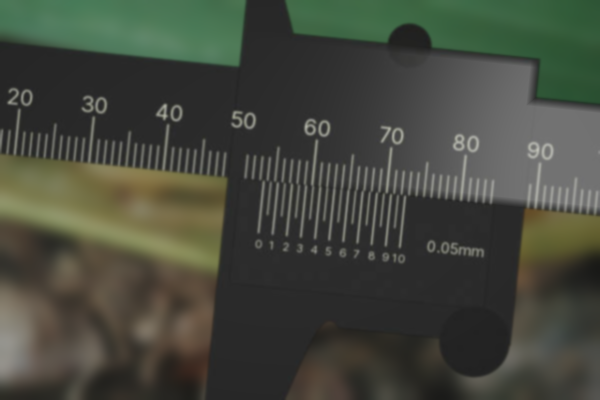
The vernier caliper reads 53.5 mm
